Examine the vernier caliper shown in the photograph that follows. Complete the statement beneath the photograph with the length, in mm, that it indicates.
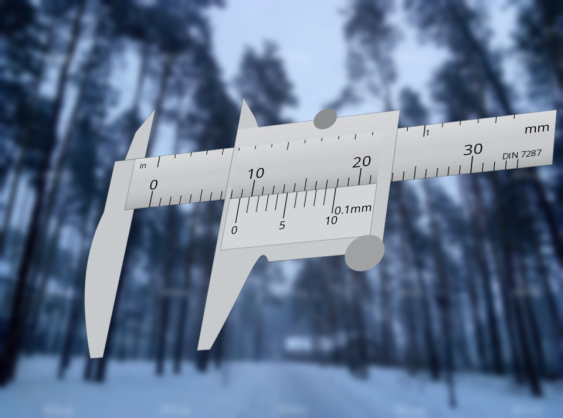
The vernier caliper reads 8.9 mm
